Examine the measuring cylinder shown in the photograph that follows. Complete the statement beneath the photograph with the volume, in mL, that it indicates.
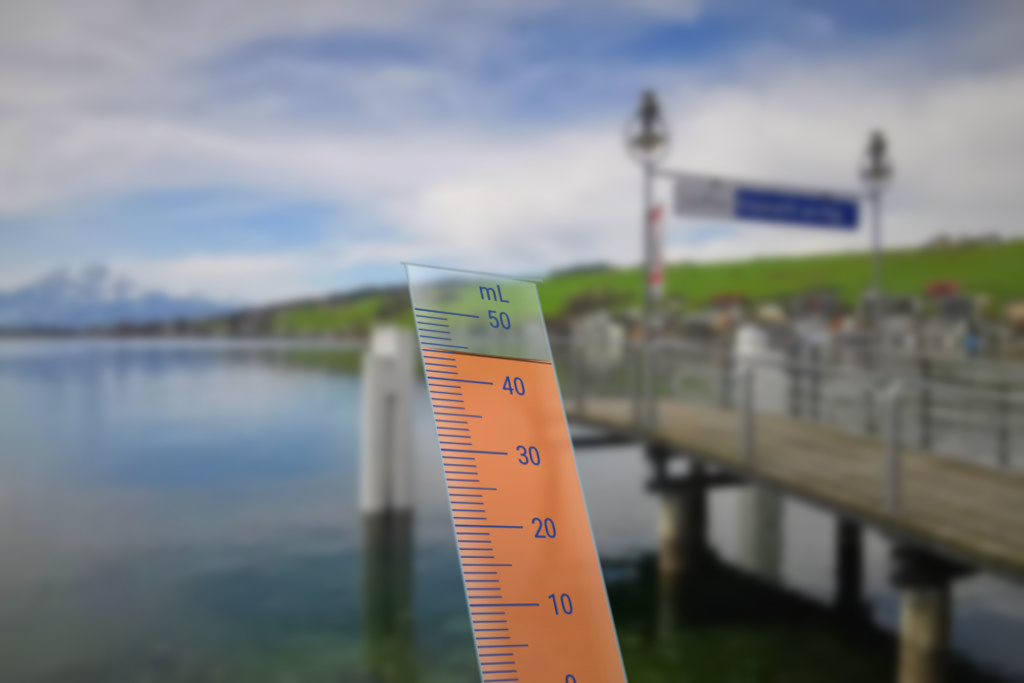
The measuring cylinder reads 44 mL
